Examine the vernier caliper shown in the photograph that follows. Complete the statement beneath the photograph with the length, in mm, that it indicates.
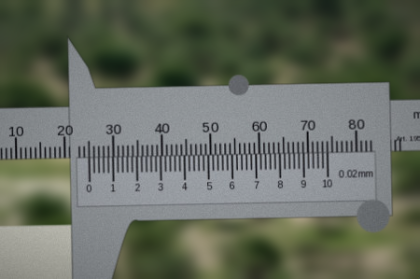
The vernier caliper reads 25.0 mm
